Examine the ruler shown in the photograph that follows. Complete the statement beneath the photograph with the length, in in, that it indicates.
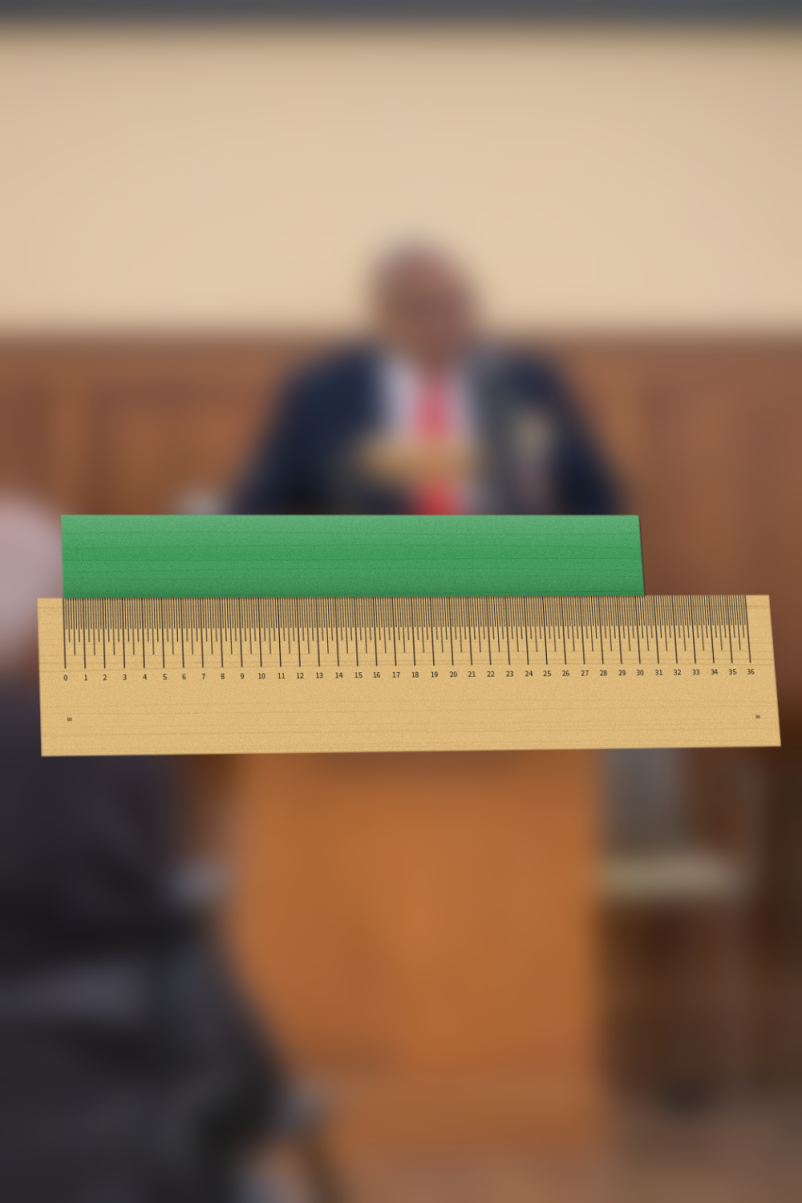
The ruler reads 30.5 in
